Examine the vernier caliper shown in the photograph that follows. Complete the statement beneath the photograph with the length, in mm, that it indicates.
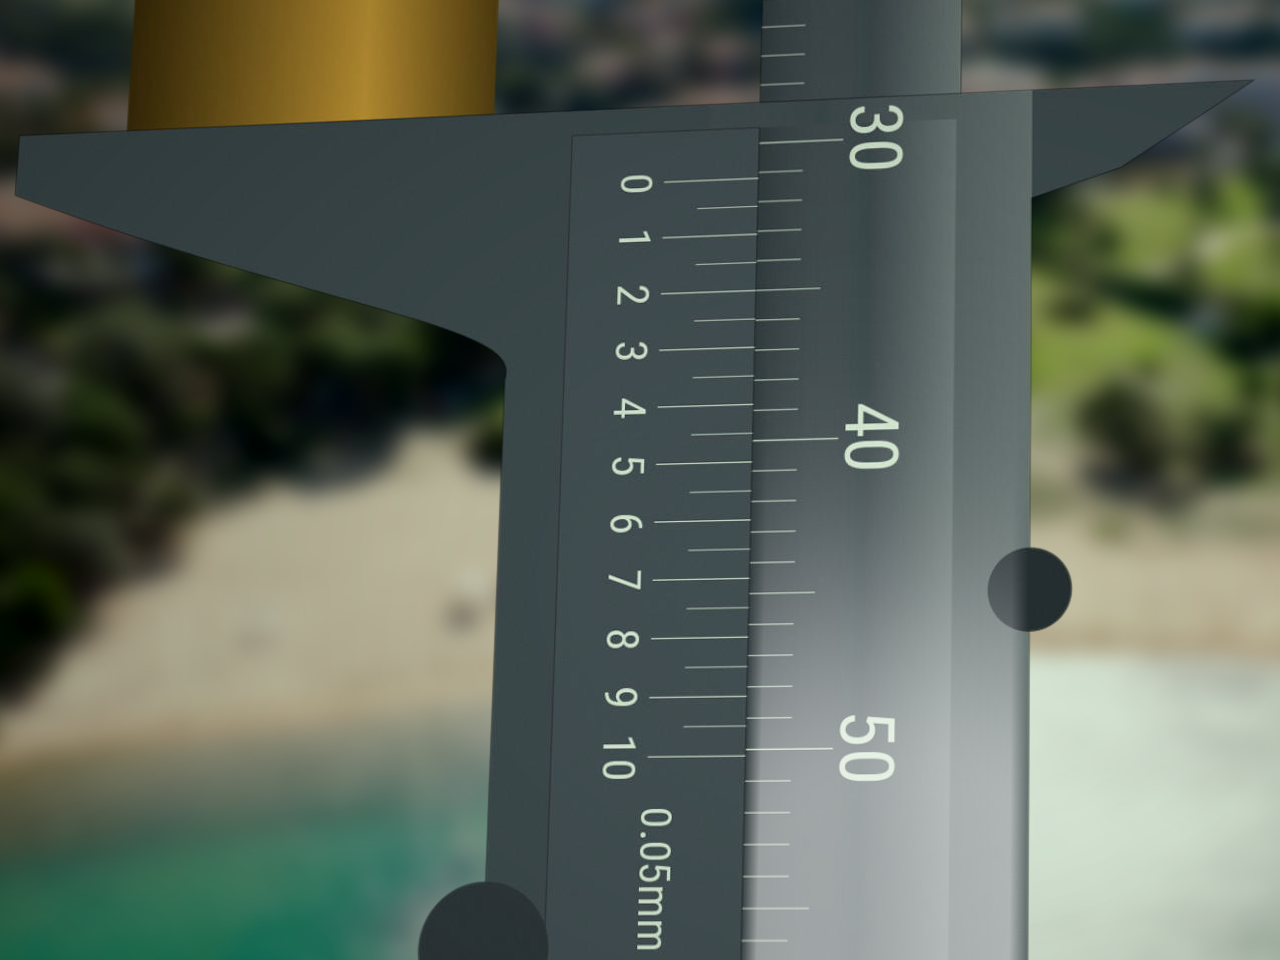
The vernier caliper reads 31.20 mm
